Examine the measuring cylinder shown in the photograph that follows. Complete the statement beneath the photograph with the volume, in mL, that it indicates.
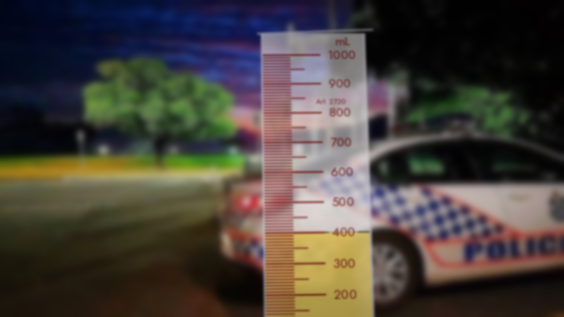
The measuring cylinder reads 400 mL
